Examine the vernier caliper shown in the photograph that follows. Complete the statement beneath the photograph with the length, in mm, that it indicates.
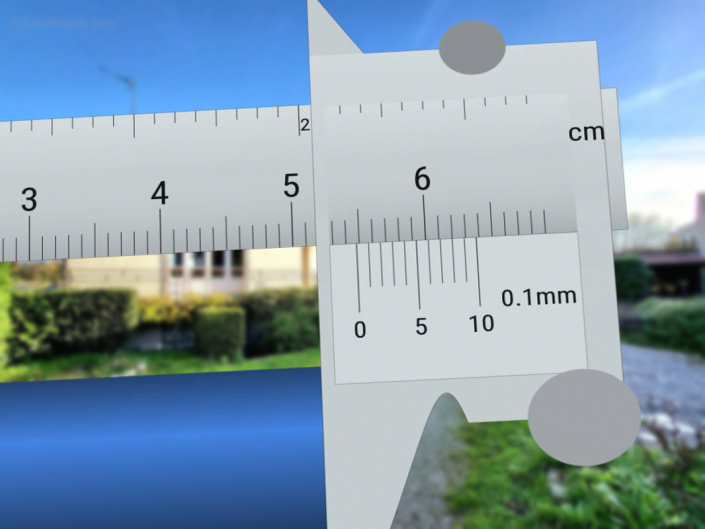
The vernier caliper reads 54.8 mm
